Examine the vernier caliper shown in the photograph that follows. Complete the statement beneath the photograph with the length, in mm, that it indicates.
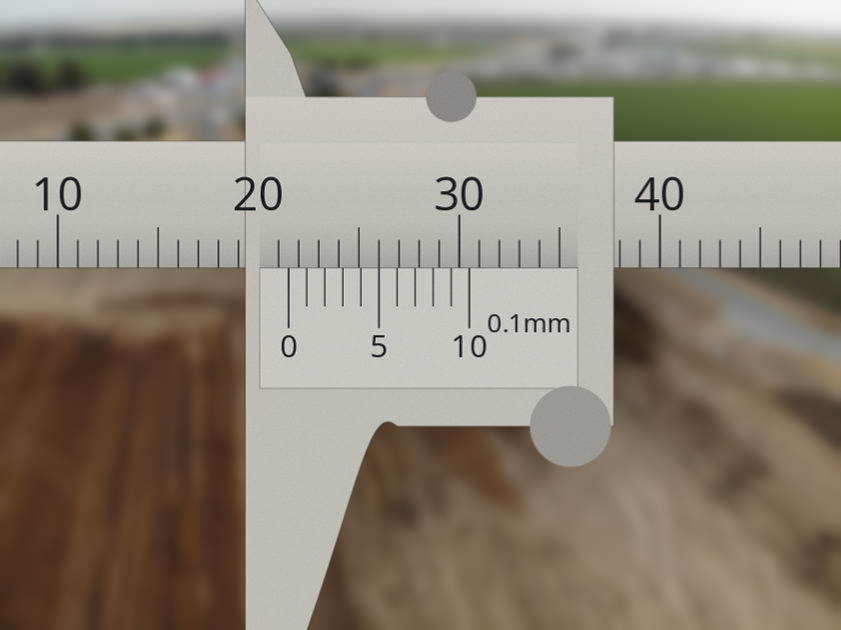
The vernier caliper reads 21.5 mm
